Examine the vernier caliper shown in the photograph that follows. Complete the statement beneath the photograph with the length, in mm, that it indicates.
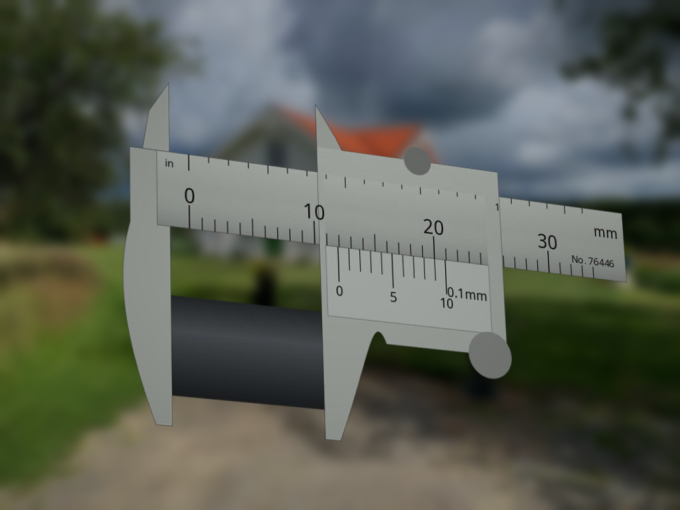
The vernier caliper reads 11.9 mm
